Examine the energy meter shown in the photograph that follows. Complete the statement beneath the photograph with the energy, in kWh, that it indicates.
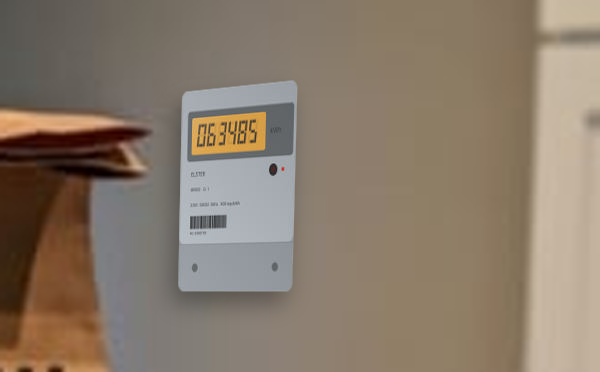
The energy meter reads 63485 kWh
